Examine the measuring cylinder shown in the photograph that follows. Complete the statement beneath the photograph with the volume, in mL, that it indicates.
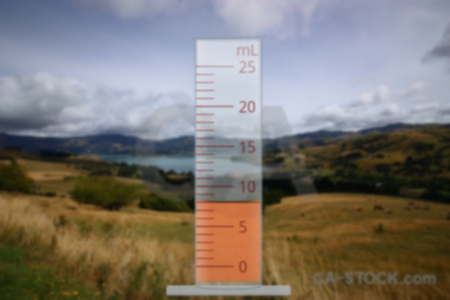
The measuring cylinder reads 8 mL
